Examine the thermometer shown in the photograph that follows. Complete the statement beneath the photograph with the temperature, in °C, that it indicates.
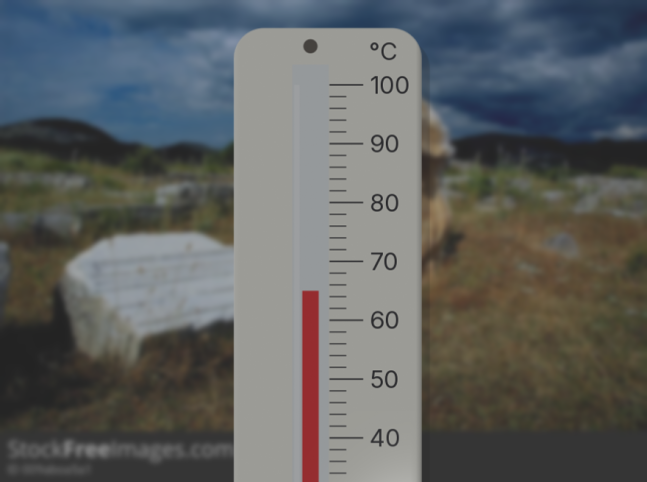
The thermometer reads 65 °C
